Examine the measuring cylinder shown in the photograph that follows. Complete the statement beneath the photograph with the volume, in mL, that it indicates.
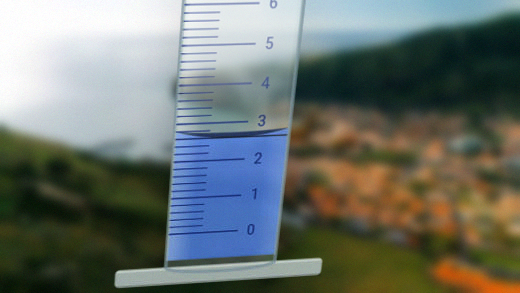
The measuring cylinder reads 2.6 mL
